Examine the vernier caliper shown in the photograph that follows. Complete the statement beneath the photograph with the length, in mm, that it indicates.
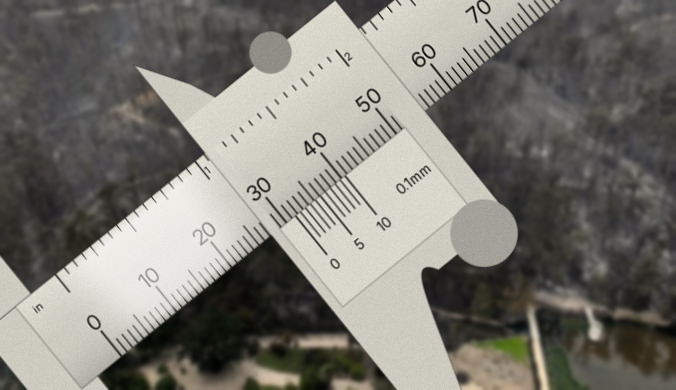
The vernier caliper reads 31.6 mm
